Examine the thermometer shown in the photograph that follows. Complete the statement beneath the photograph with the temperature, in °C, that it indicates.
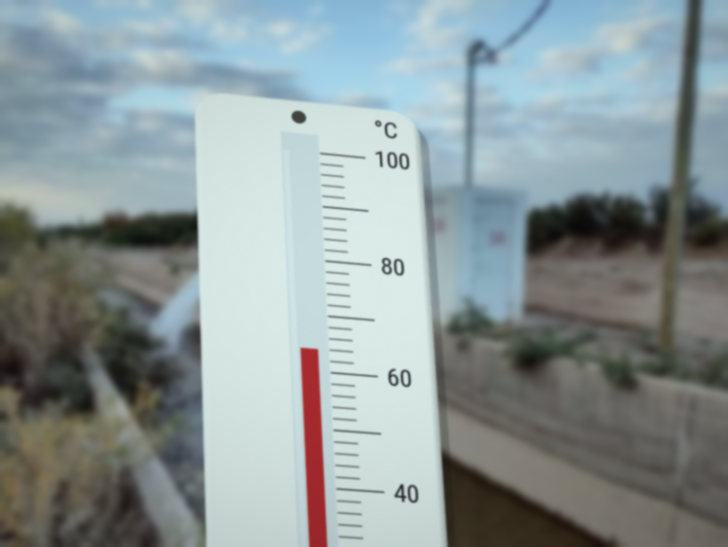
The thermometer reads 64 °C
